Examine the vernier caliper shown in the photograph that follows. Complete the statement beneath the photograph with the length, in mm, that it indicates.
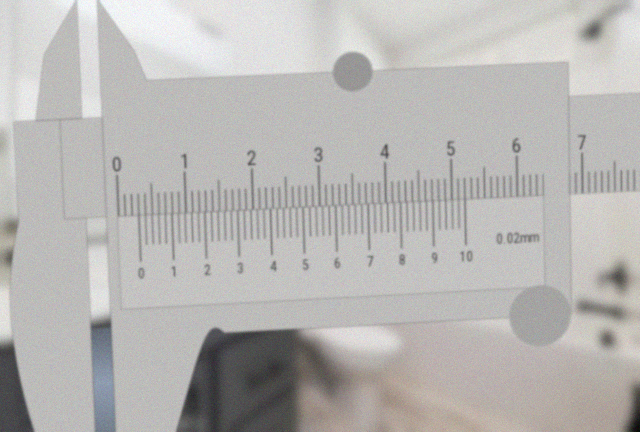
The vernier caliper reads 3.0 mm
